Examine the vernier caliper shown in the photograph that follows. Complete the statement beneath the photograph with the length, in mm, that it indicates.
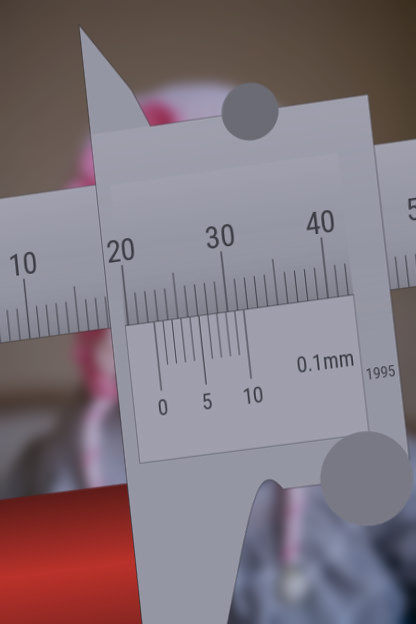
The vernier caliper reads 22.6 mm
